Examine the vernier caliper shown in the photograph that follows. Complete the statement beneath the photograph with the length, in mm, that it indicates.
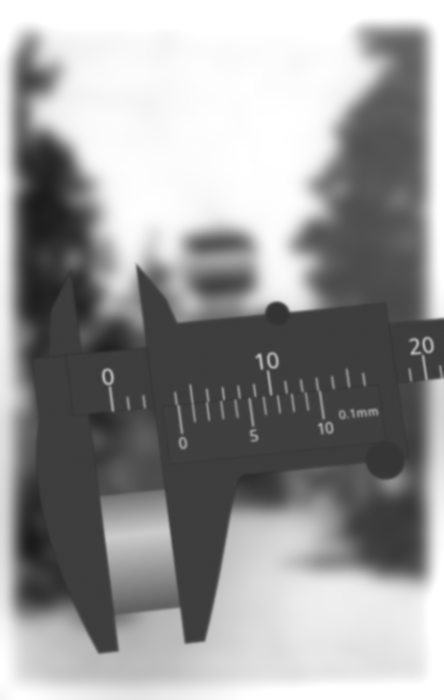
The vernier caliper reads 4.1 mm
